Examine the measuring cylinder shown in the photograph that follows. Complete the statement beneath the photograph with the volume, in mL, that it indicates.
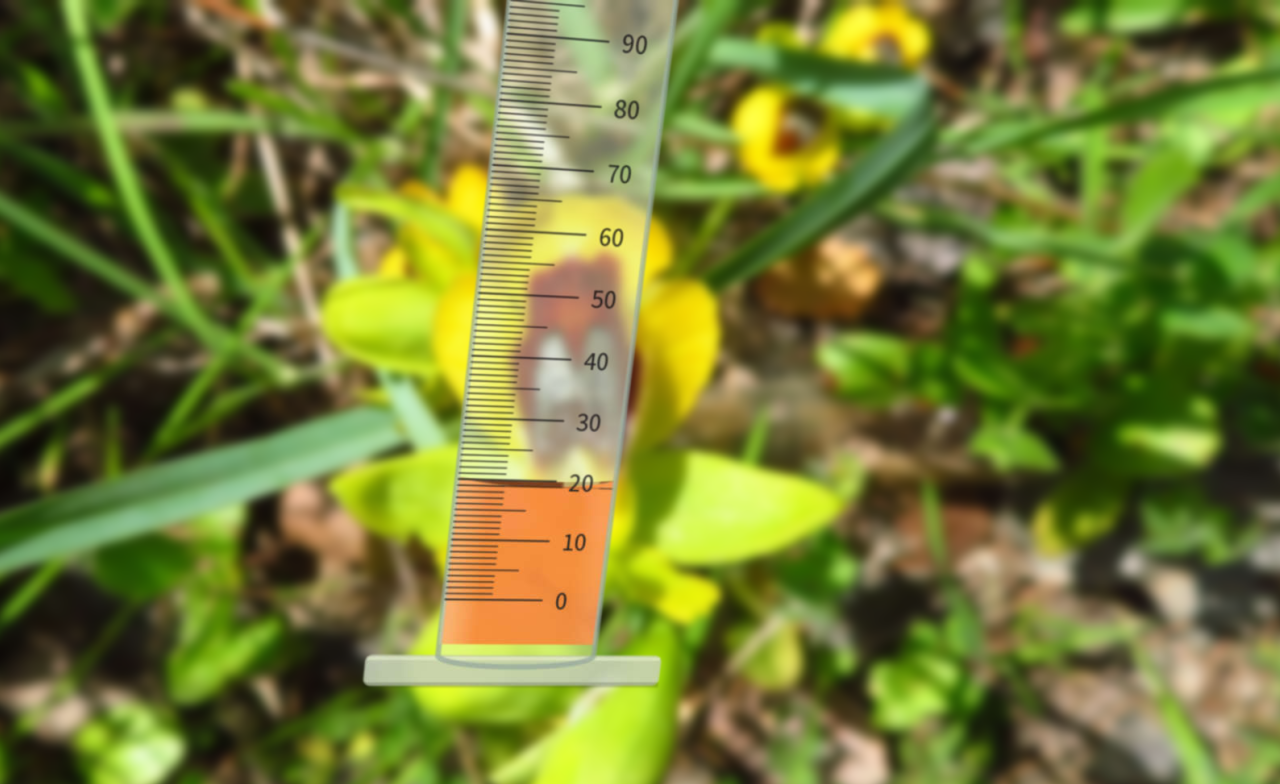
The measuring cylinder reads 19 mL
